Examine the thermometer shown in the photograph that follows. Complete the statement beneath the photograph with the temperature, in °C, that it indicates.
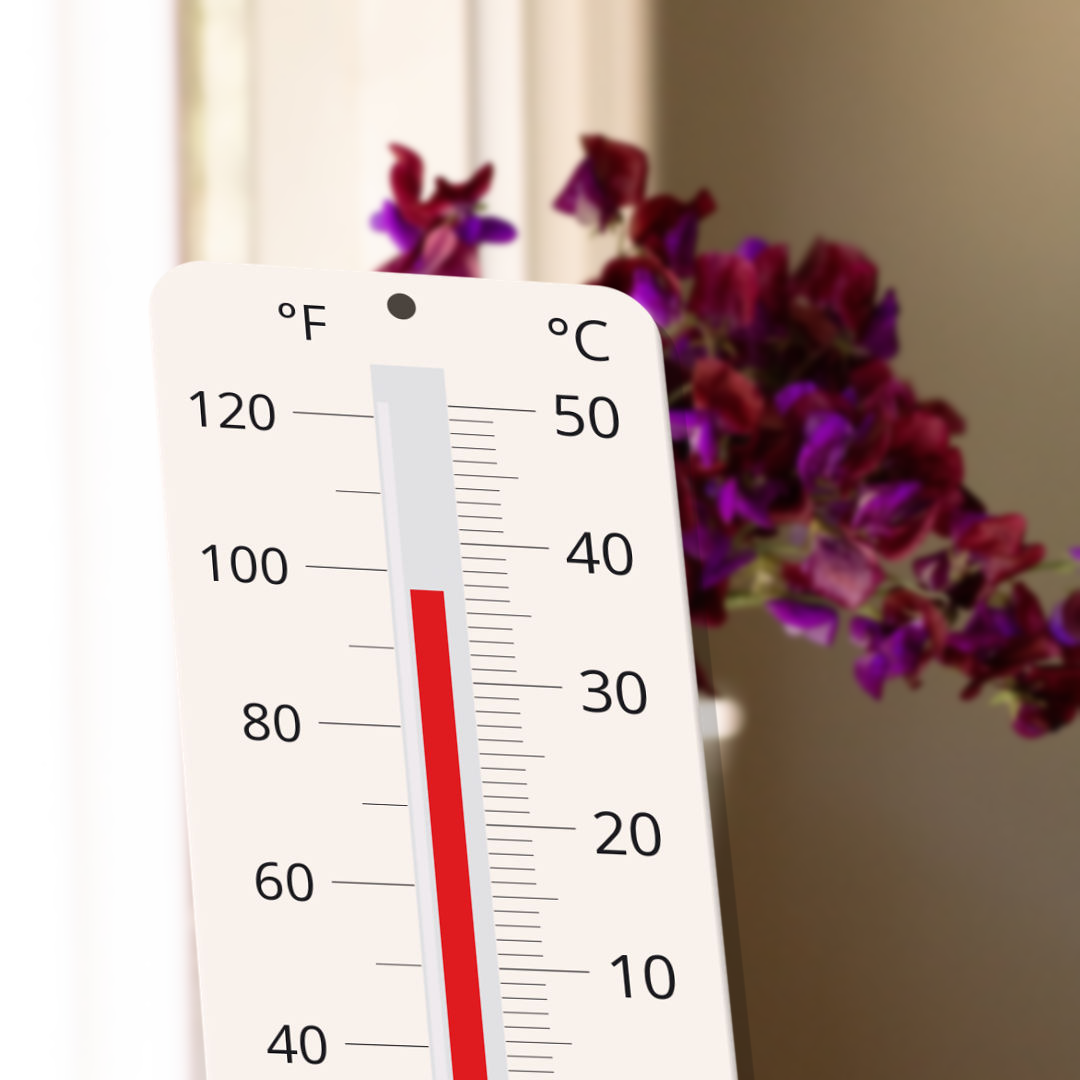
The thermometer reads 36.5 °C
